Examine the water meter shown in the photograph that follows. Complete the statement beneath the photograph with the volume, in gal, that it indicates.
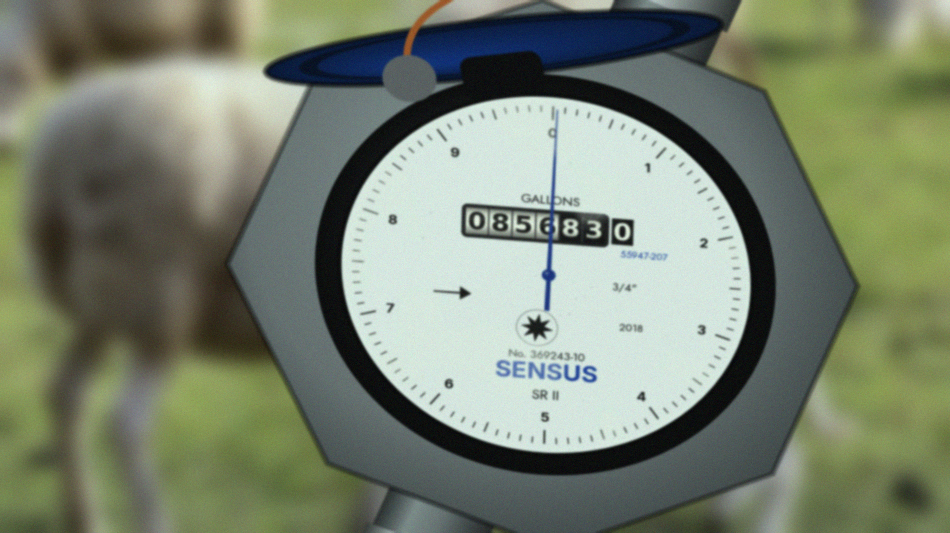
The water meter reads 856830.0 gal
